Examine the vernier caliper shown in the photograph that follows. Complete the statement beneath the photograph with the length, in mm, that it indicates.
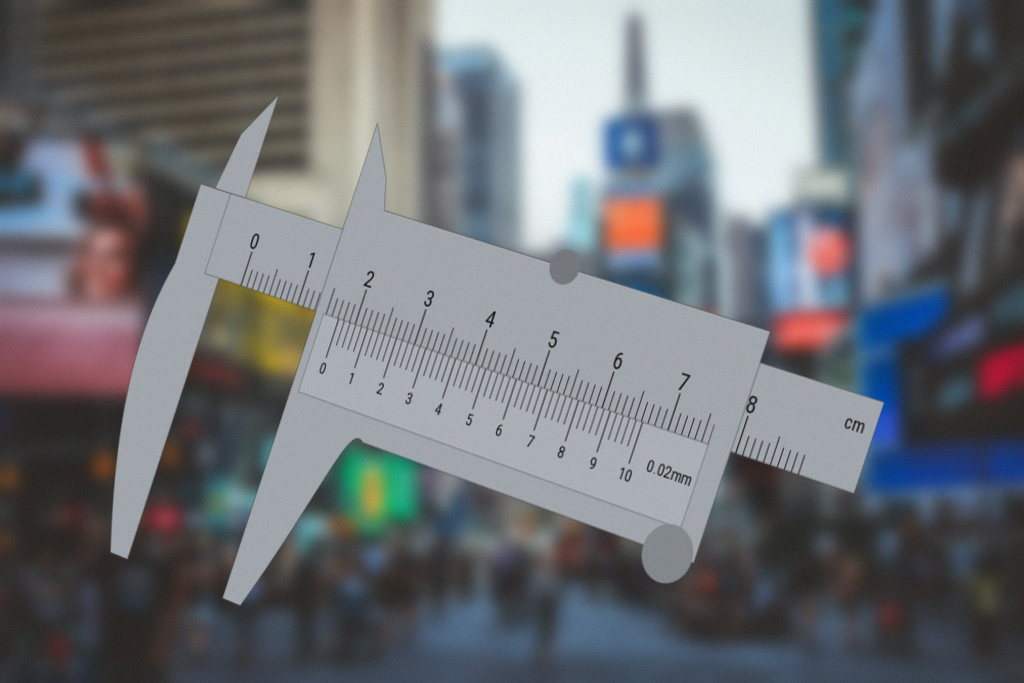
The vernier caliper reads 17.2 mm
